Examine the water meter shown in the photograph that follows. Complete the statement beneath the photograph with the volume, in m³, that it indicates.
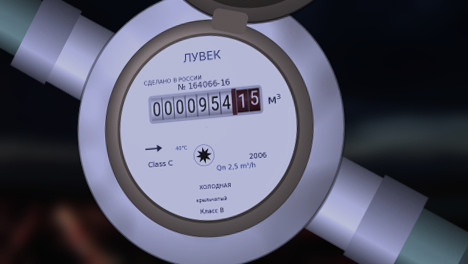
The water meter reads 954.15 m³
